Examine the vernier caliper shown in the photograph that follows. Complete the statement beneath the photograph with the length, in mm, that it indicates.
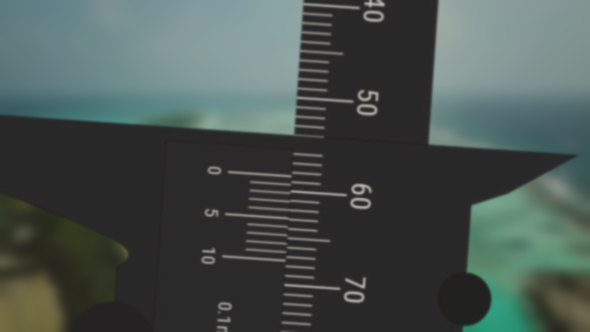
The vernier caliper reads 58.4 mm
